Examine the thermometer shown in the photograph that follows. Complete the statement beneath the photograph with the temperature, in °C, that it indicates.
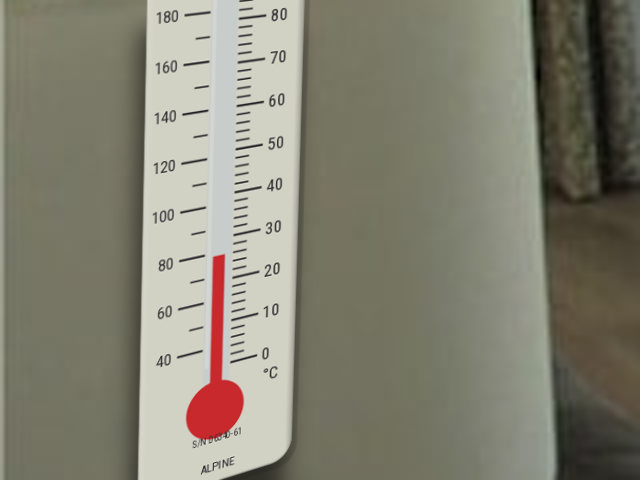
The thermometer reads 26 °C
